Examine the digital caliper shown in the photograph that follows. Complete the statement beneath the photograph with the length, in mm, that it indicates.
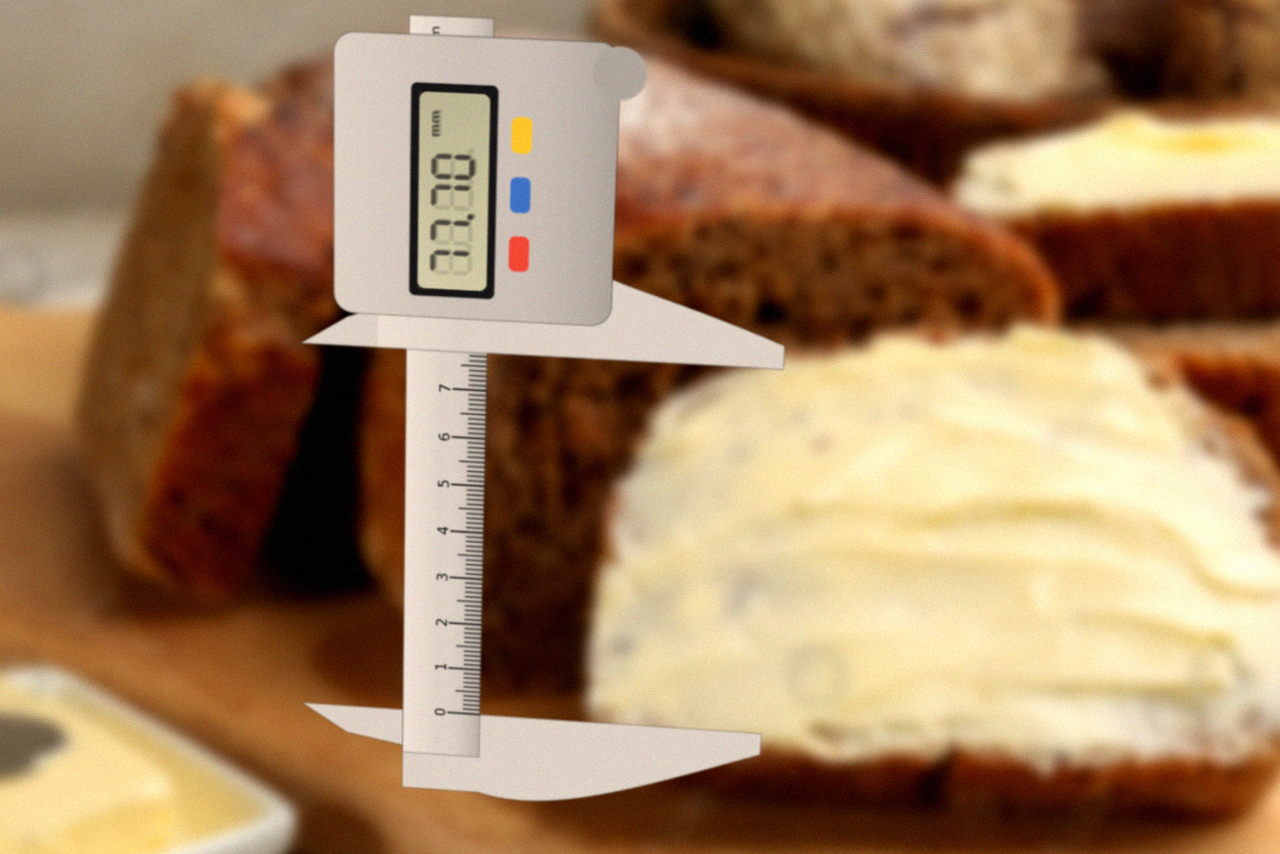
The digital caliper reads 77.70 mm
